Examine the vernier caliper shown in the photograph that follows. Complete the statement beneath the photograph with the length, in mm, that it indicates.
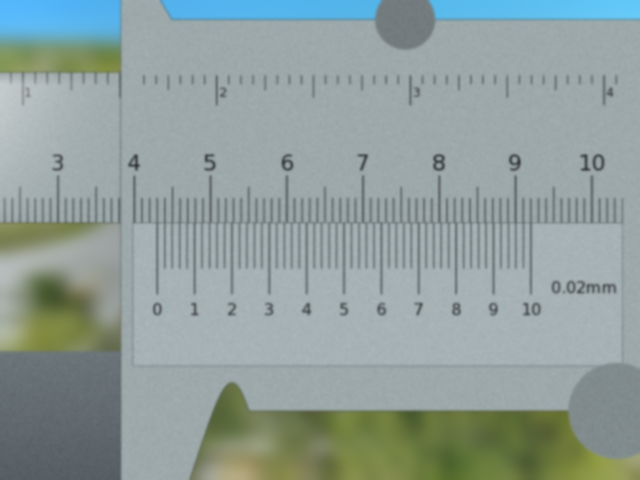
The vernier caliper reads 43.0 mm
